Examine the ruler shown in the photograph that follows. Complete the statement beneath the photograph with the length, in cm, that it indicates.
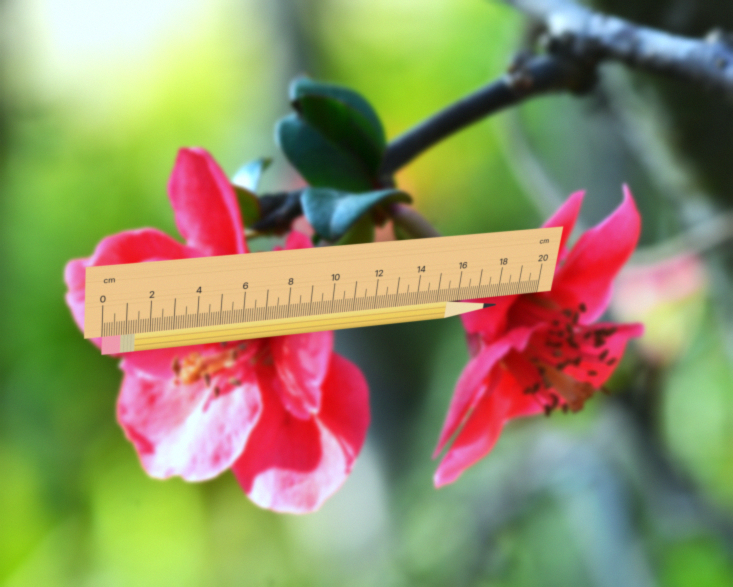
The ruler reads 18 cm
